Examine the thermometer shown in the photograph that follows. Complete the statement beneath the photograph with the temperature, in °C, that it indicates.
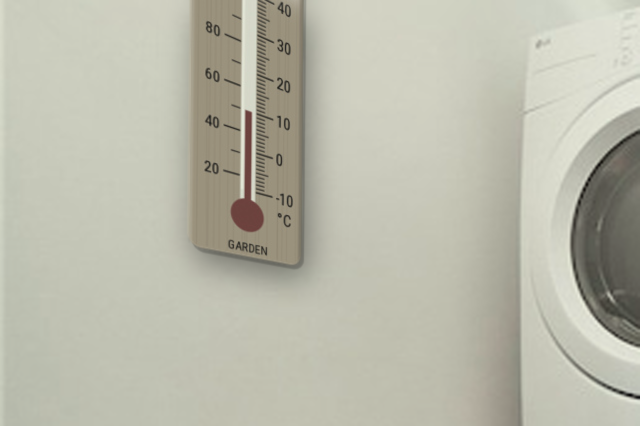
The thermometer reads 10 °C
